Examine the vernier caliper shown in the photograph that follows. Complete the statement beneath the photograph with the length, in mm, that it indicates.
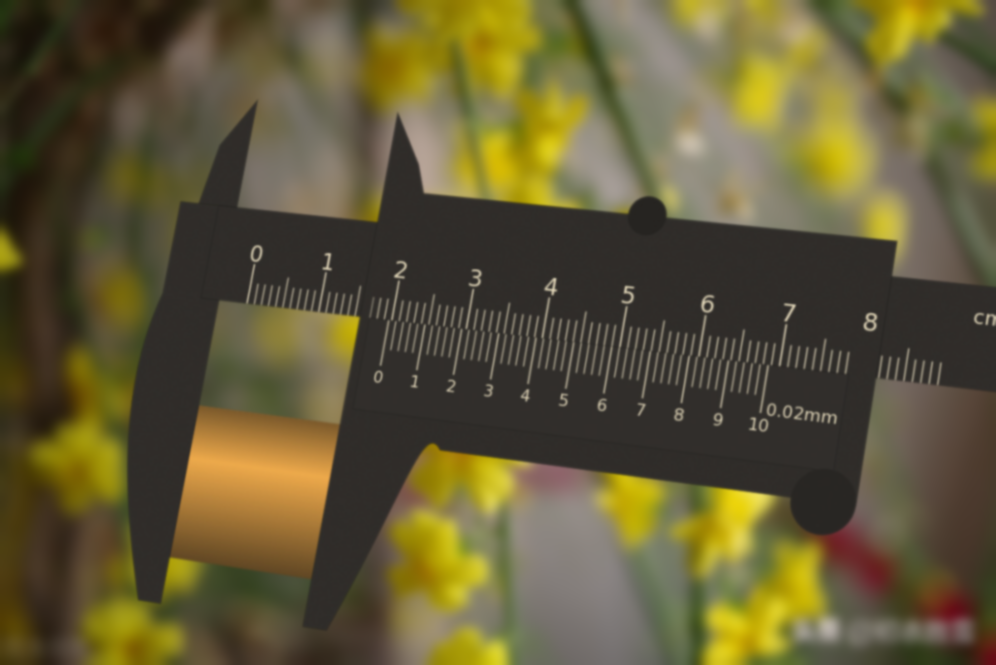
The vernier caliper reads 19.6 mm
